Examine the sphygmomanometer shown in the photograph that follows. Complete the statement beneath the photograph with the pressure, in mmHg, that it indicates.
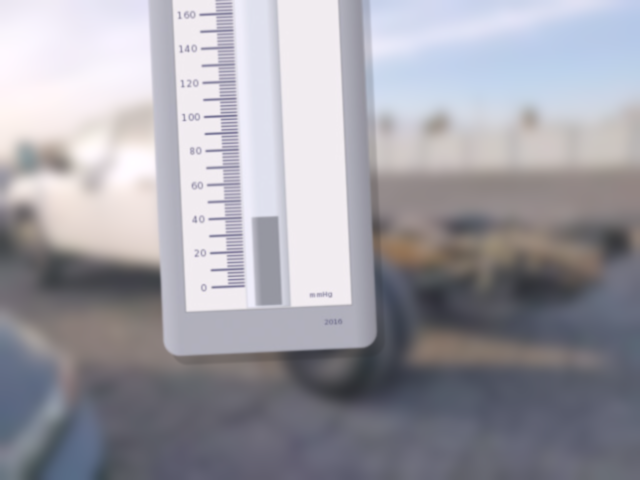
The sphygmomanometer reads 40 mmHg
